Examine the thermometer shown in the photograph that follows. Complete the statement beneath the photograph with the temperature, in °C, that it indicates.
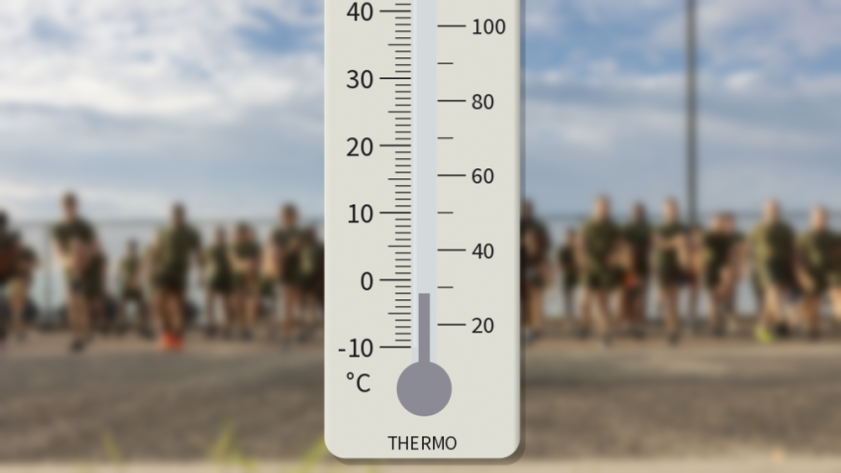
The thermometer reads -2 °C
